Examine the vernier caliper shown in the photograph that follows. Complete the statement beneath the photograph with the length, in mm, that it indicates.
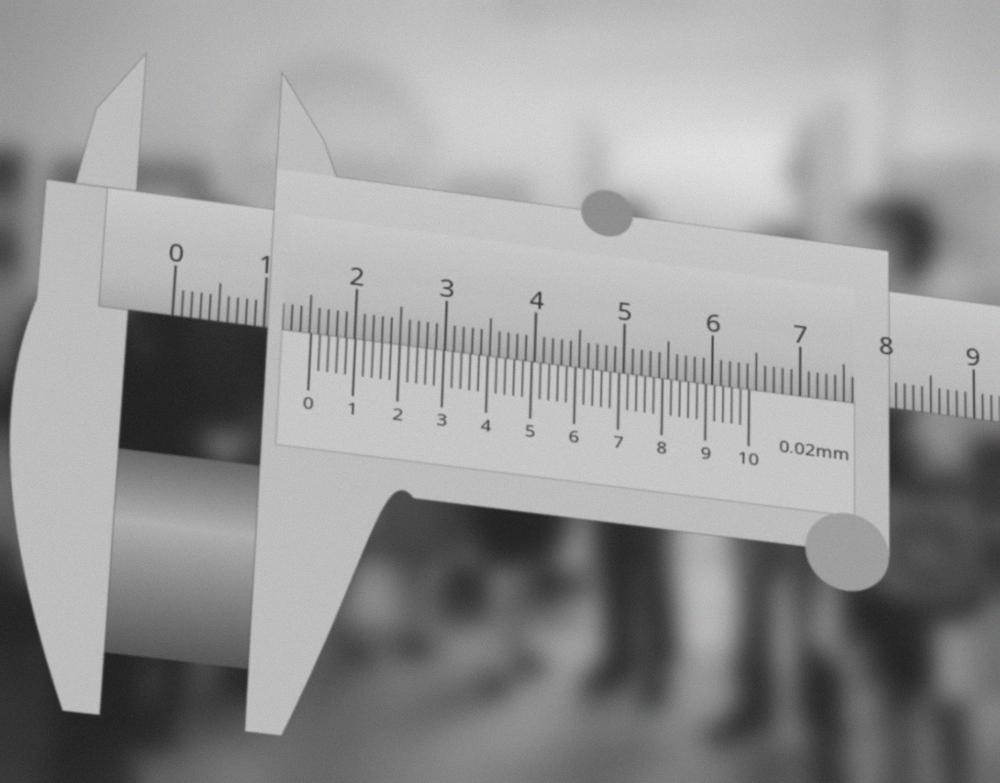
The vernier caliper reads 15.2 mm
